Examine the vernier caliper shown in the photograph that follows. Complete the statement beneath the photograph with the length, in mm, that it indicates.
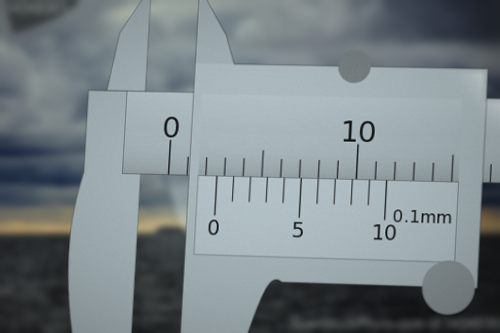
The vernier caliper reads 2.6 mm
